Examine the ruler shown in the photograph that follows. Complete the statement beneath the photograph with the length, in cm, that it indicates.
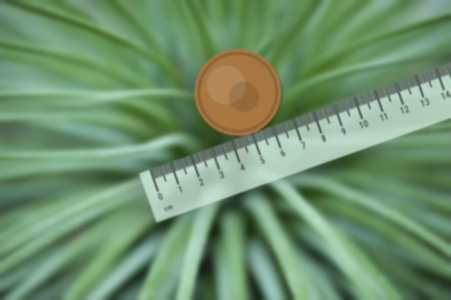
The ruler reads 4 cm
